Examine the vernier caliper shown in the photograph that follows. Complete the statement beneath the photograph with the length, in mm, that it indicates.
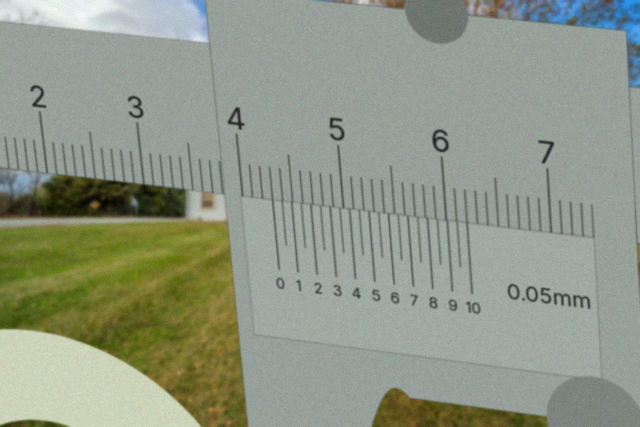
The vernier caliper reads 43.0 mm
